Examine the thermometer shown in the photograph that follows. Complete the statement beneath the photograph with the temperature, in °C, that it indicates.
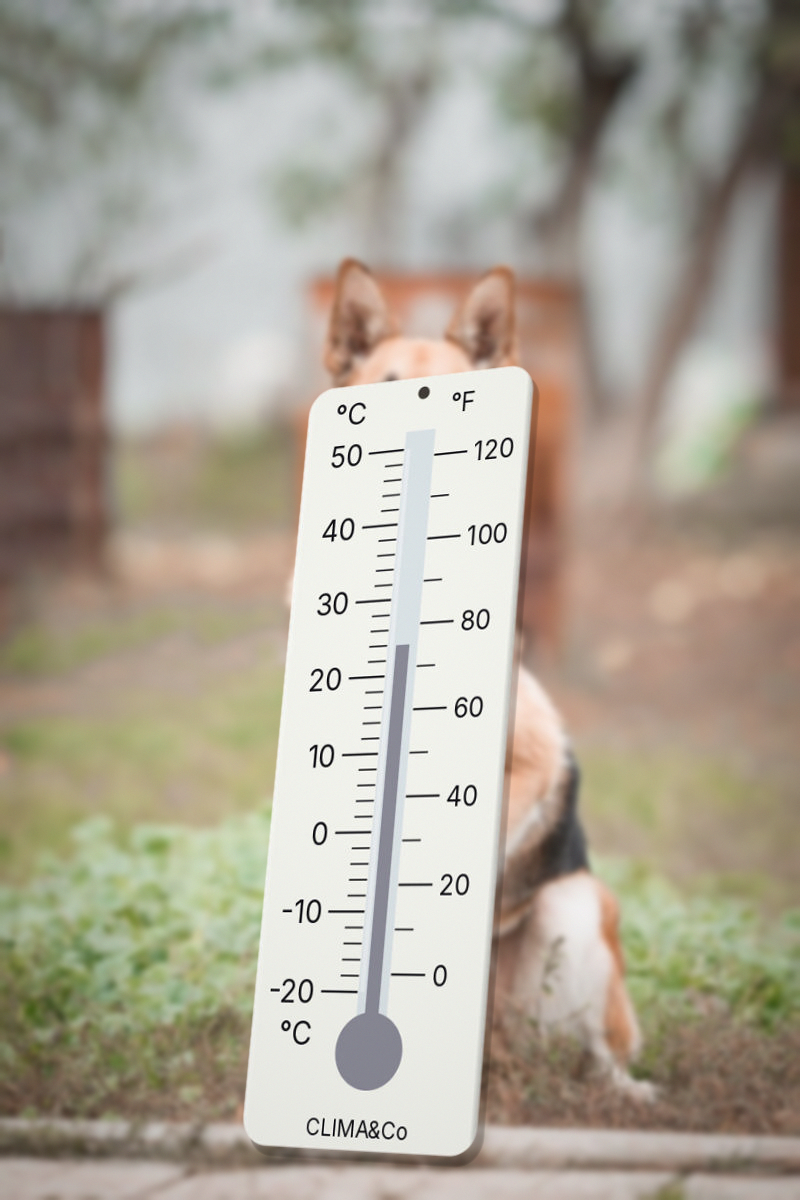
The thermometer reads 24 °C
